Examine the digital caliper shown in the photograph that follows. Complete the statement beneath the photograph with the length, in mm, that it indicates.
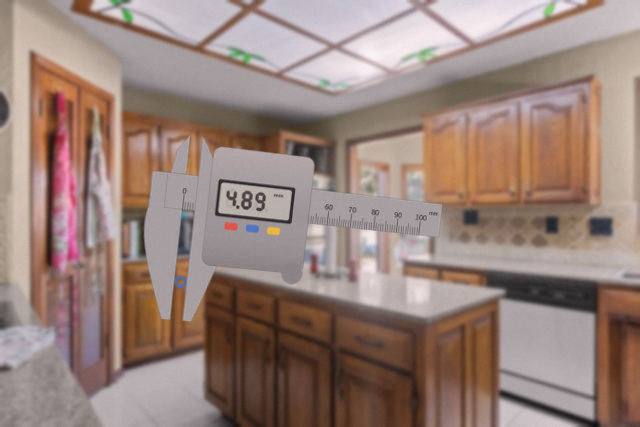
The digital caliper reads 4.89 mm
